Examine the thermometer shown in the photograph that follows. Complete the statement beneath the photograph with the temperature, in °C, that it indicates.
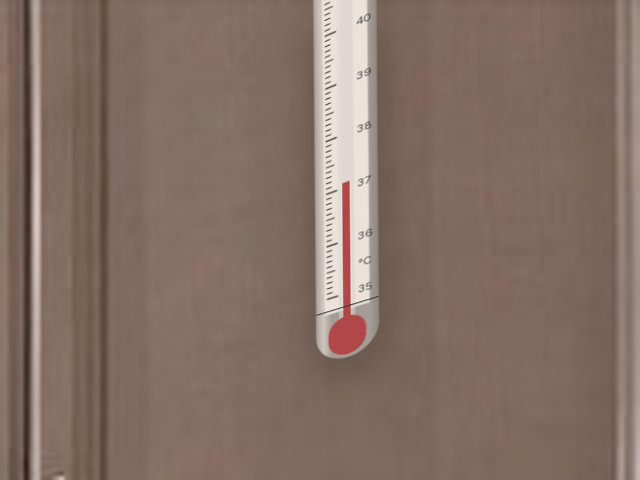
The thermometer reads 37.1 °C
